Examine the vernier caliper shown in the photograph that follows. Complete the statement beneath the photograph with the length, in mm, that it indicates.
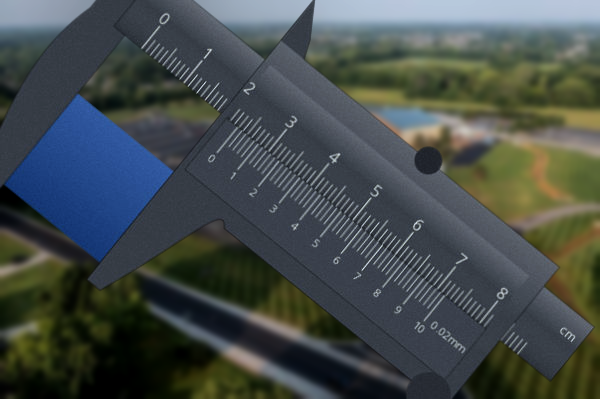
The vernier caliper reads 22.8 mm
